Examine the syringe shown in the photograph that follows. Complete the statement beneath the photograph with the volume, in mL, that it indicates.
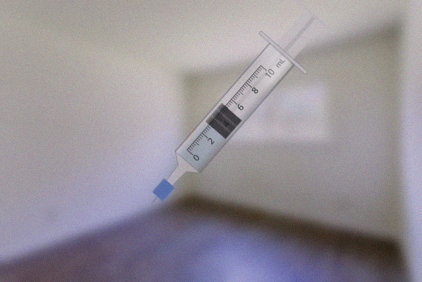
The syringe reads 3 mL
